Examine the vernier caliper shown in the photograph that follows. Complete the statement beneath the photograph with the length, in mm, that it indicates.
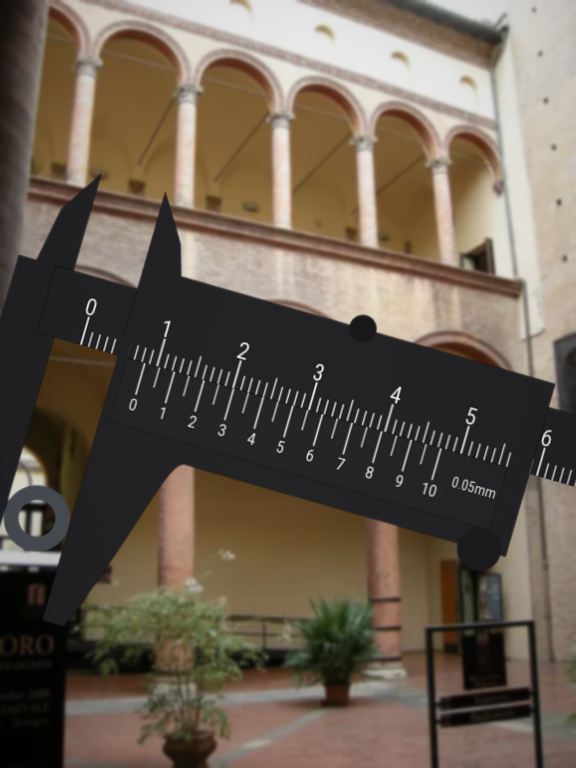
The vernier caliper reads 8.4 mm
